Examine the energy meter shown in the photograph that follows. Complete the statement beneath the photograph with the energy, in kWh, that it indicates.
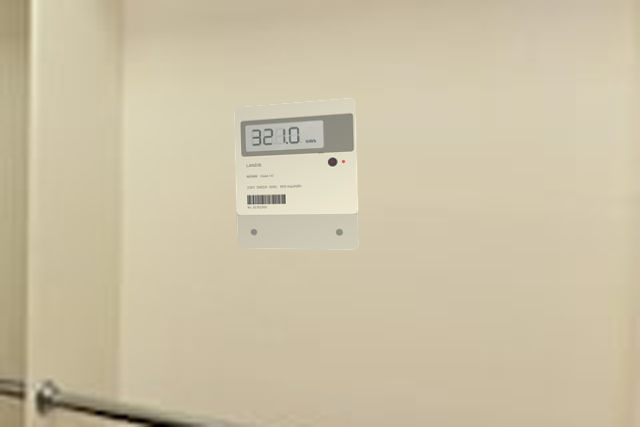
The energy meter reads 321.0 kWh
